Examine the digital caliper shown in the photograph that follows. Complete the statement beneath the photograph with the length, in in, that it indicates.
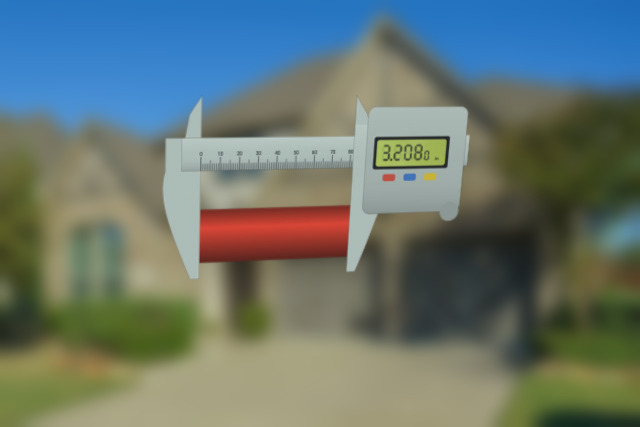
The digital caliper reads 3.2080 in
